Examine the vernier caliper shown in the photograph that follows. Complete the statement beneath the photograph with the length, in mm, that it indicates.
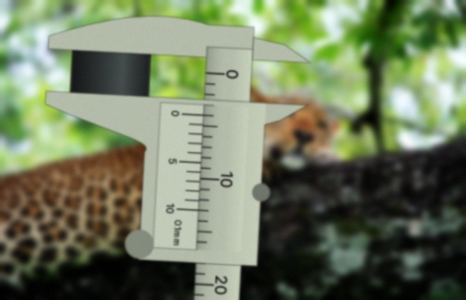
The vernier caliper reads 4.0 mm
